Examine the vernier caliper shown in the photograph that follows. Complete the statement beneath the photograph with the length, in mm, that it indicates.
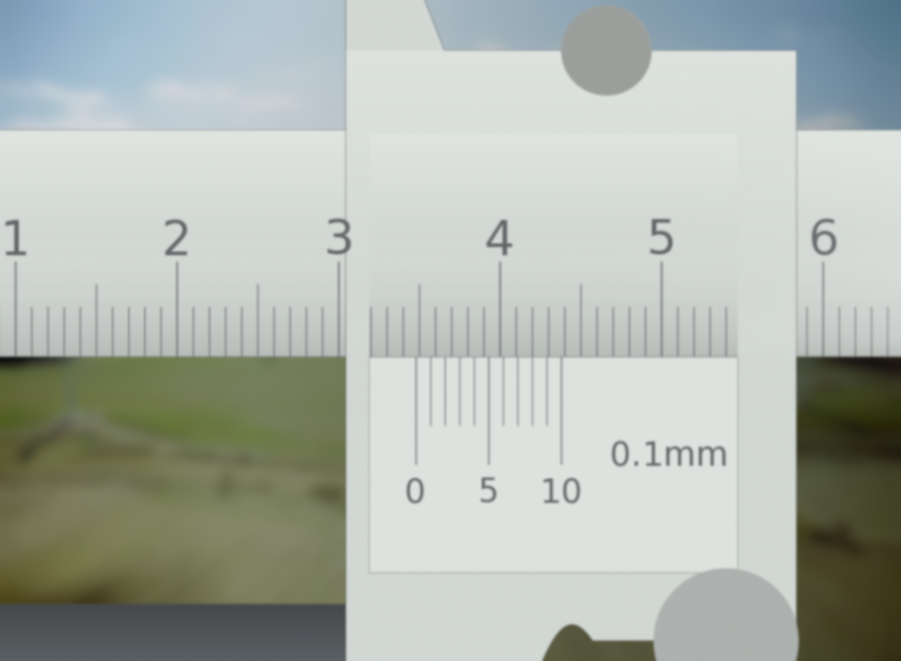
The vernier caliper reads 34.8 mm
